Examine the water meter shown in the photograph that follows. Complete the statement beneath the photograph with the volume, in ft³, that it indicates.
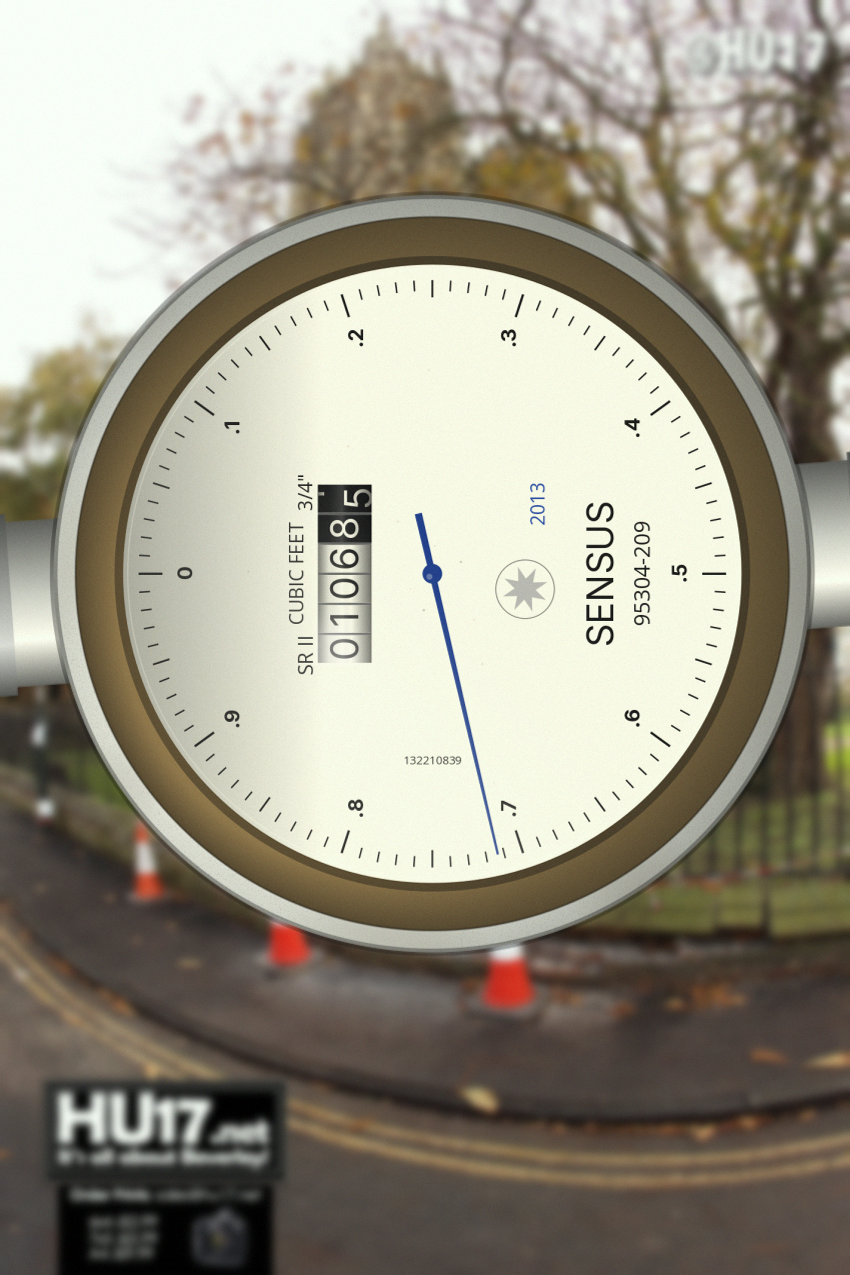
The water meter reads 10684.71 ft³
